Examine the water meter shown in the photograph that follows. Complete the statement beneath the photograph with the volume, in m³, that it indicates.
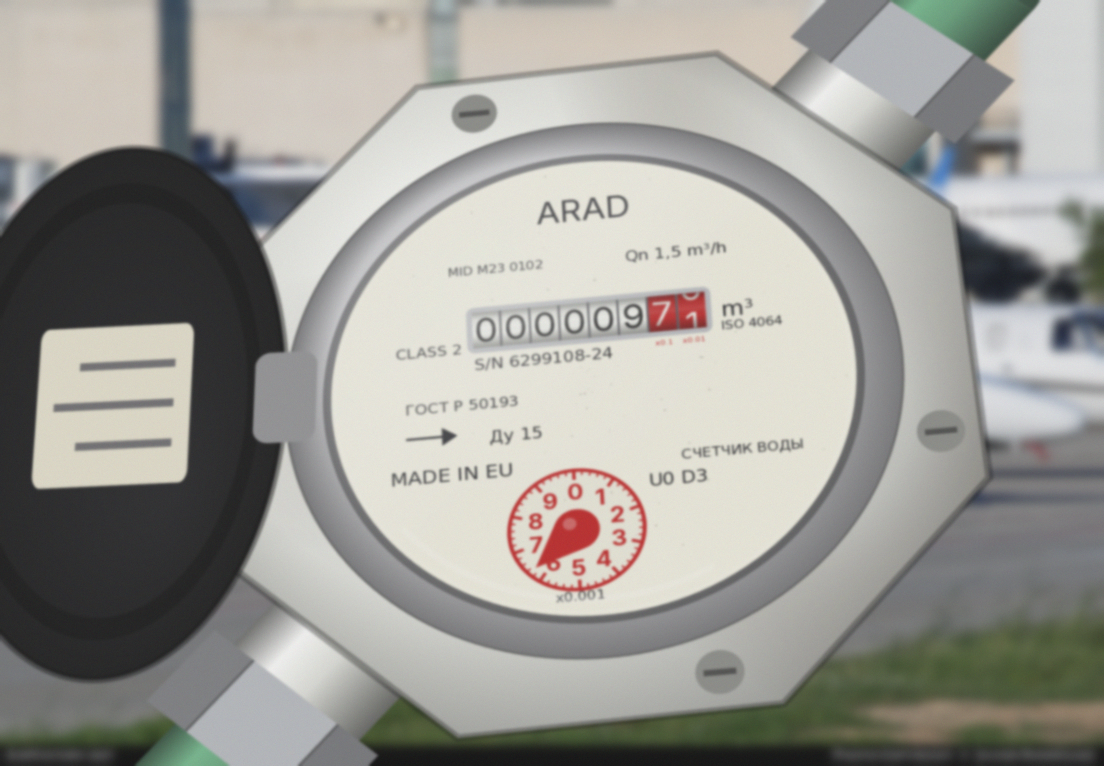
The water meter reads 9.706 m³
